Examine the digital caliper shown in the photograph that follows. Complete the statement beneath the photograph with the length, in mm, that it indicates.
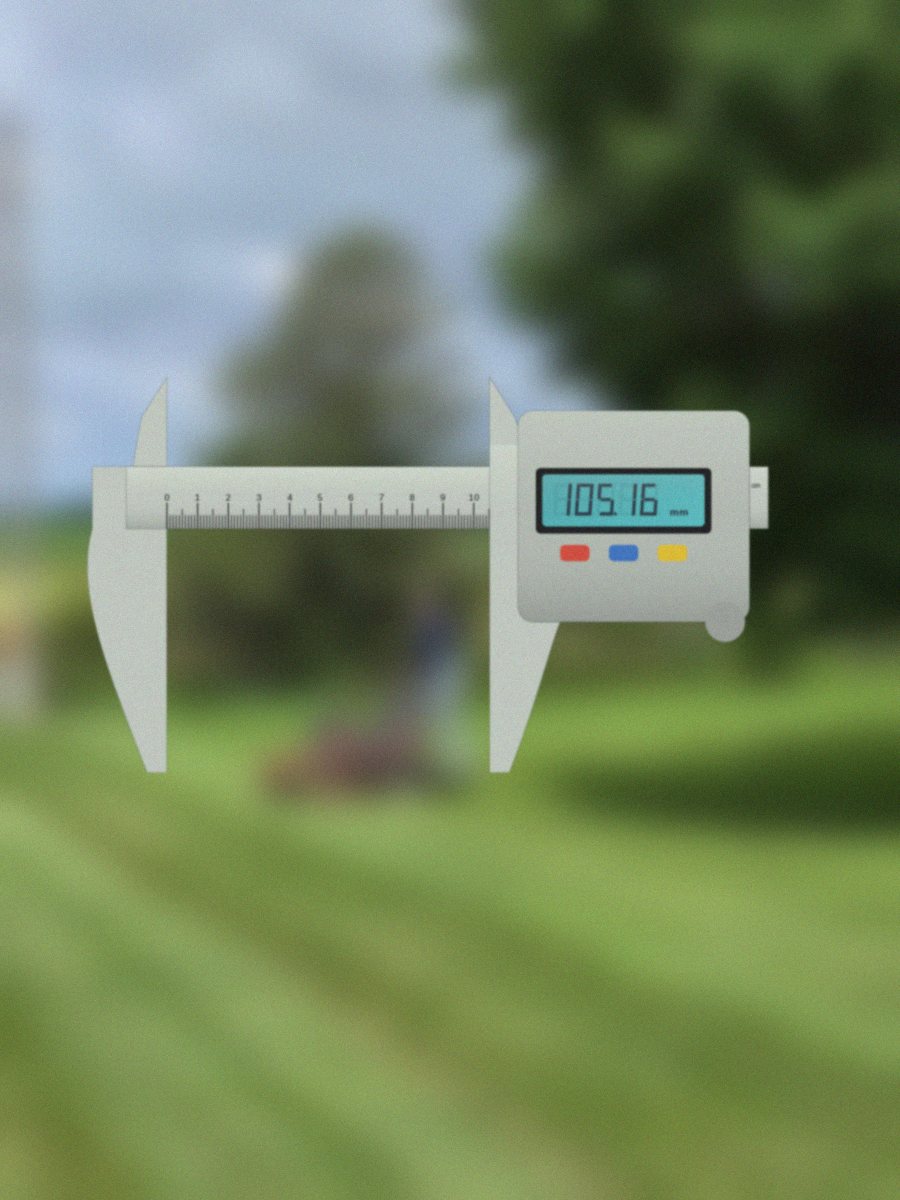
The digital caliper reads 105.16 mm
